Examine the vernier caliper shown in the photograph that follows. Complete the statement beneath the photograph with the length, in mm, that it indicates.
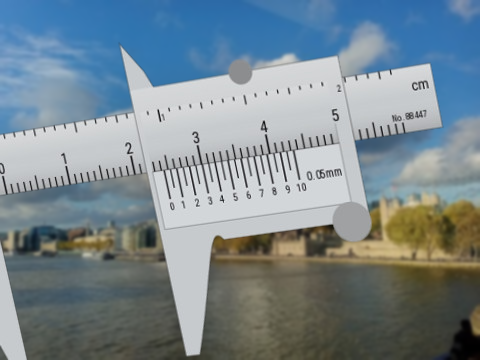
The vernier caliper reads 24.4 mm
